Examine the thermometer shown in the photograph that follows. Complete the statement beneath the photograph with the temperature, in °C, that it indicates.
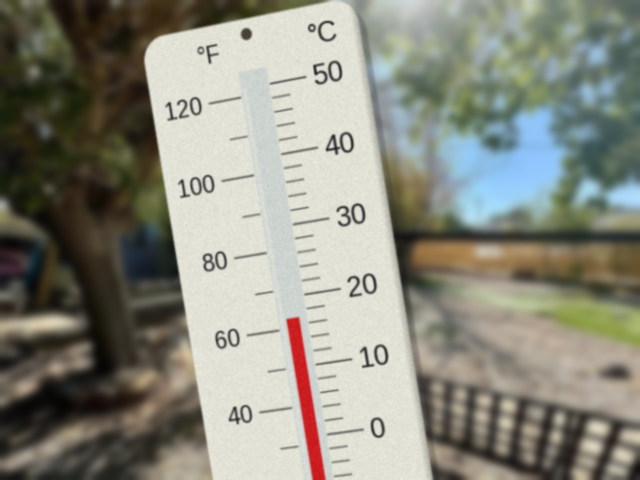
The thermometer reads 17 °C
